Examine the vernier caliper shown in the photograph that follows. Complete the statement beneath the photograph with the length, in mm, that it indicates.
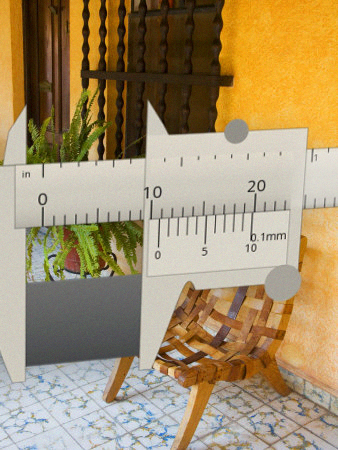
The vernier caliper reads 10.8 mm
